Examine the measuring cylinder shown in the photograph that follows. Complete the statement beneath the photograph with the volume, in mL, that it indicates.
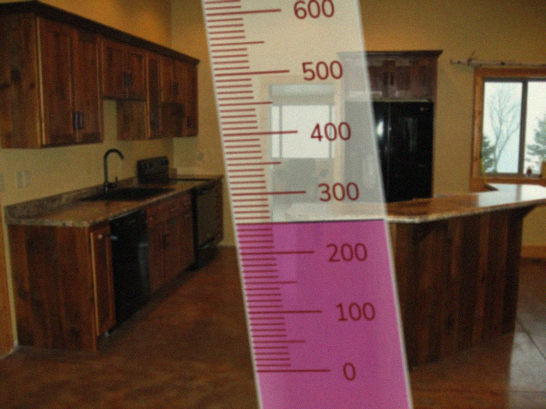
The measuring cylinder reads 250 mL
